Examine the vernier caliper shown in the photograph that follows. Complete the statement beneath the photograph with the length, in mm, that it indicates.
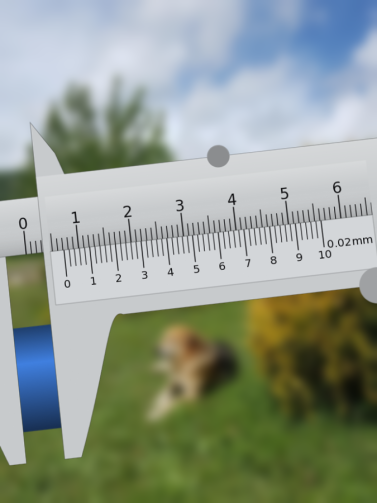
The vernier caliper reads 7.2 mm
